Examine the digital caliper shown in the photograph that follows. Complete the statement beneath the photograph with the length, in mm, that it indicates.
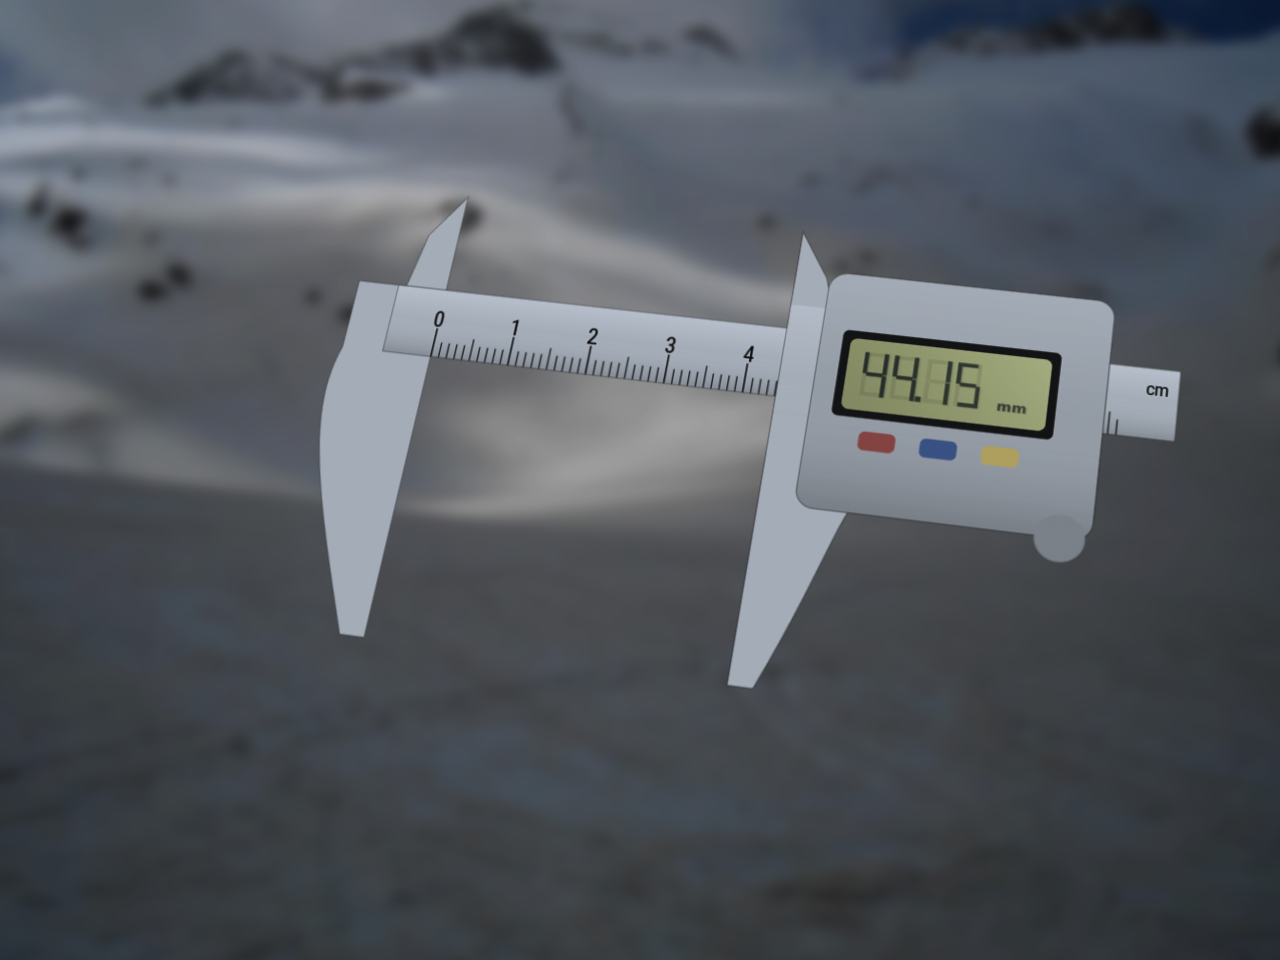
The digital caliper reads 44.15 mm
